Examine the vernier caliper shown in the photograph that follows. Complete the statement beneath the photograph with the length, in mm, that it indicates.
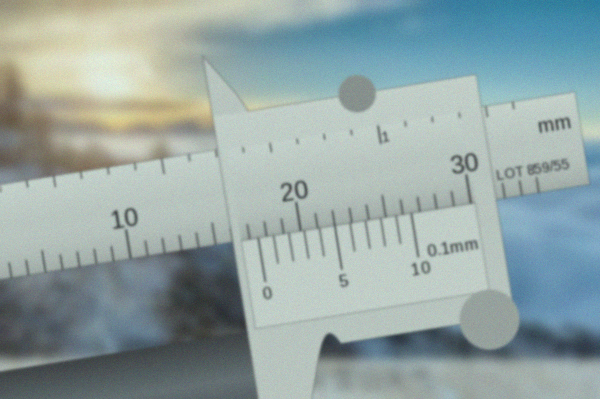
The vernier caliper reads 17.5 mm
